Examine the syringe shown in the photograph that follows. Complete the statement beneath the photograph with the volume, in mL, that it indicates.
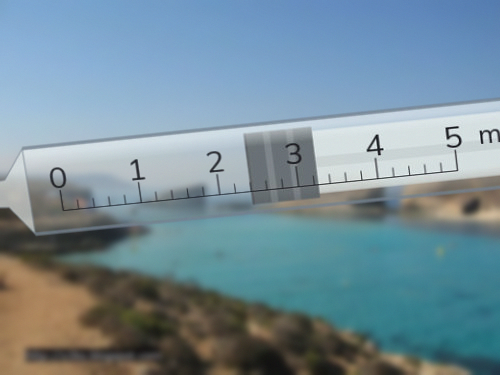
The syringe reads 2.4 mL
